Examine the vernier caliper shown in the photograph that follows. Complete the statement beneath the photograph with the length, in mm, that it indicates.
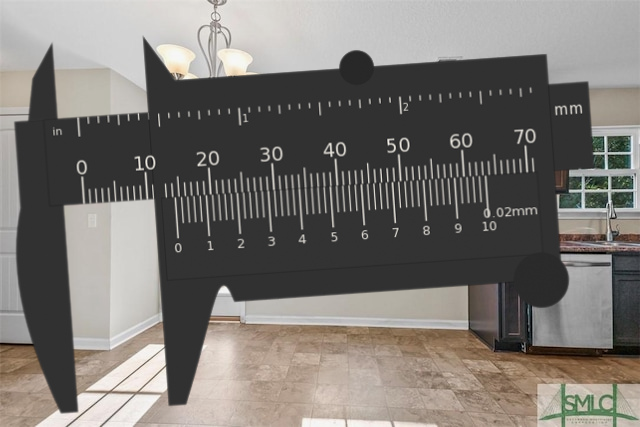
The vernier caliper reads 14.4 mm
